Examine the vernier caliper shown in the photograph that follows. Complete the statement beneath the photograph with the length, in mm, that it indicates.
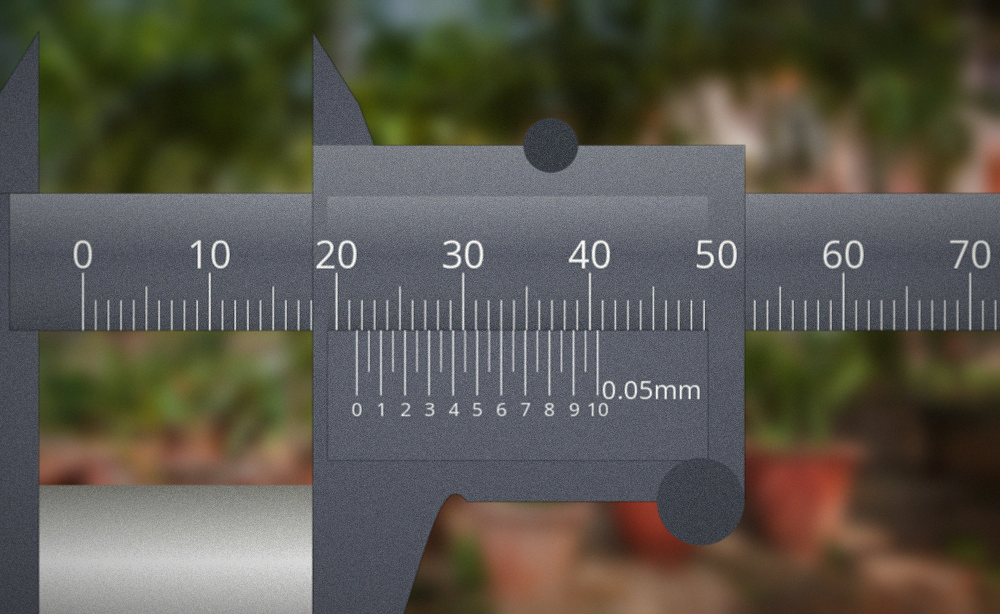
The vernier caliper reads 21.6 mm
